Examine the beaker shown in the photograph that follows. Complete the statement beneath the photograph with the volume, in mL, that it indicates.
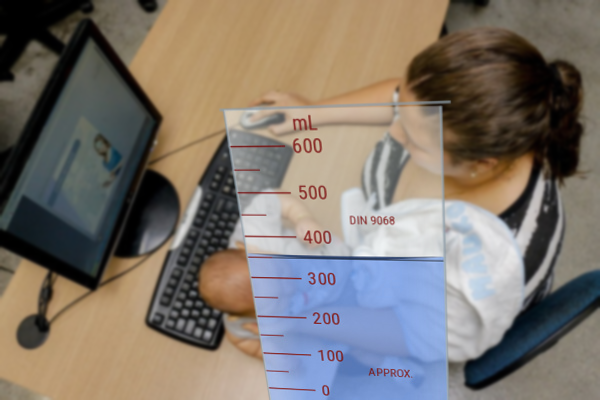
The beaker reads 350 mL
